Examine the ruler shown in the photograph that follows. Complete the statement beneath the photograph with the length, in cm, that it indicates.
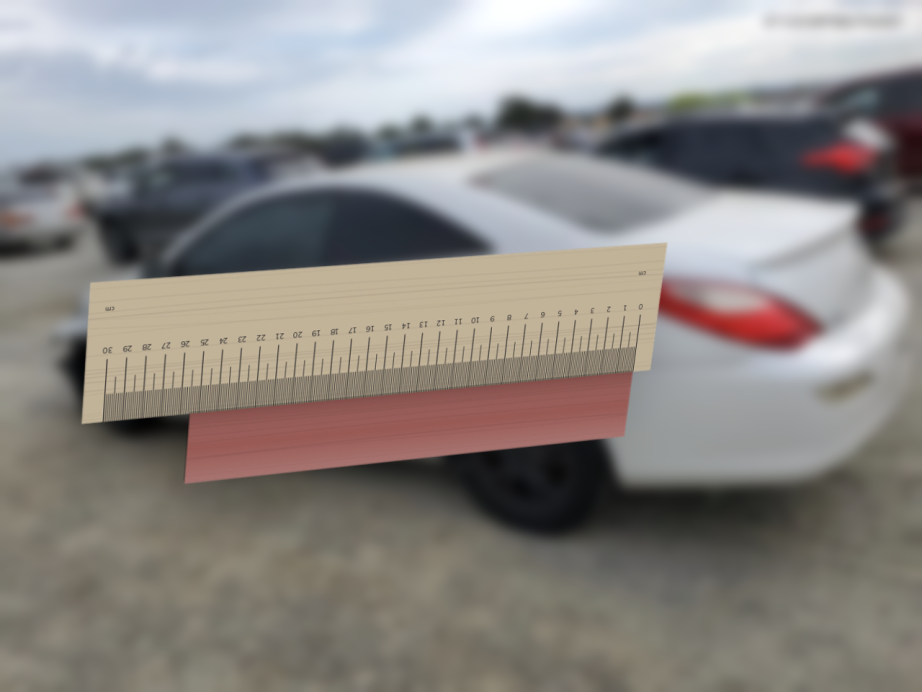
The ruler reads 25.5 cm
